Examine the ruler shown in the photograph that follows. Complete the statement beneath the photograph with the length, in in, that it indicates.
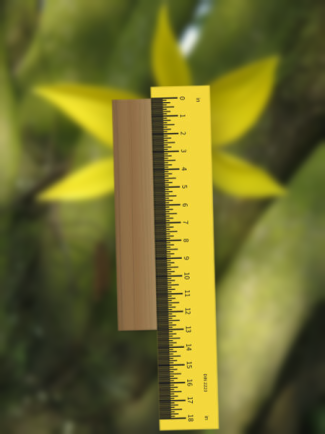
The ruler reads 13 in
